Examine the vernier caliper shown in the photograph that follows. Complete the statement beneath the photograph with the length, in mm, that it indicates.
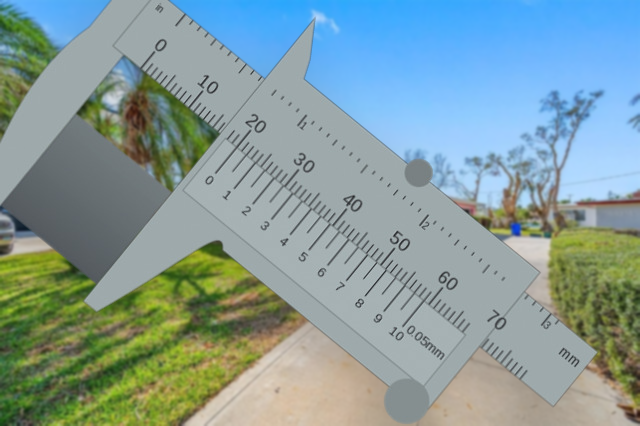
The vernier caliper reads 20.0 mm
